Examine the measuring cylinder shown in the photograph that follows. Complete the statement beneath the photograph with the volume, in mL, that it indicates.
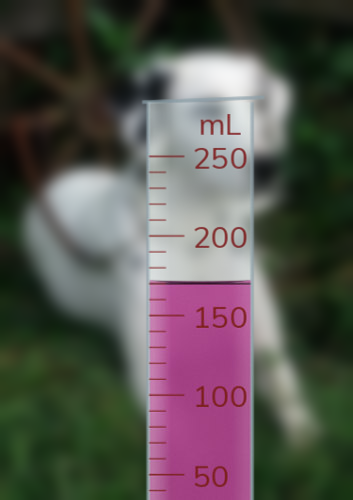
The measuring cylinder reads 170 mL
